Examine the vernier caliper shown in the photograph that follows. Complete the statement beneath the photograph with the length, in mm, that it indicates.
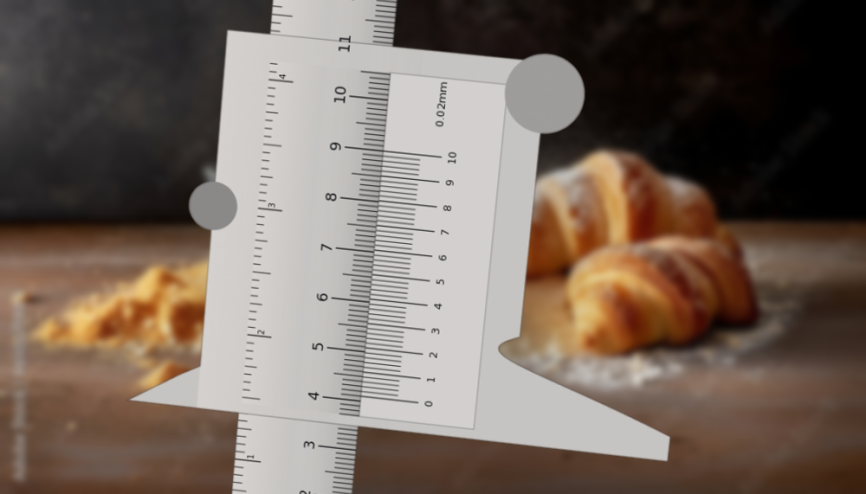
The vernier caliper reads 41.0 mm
